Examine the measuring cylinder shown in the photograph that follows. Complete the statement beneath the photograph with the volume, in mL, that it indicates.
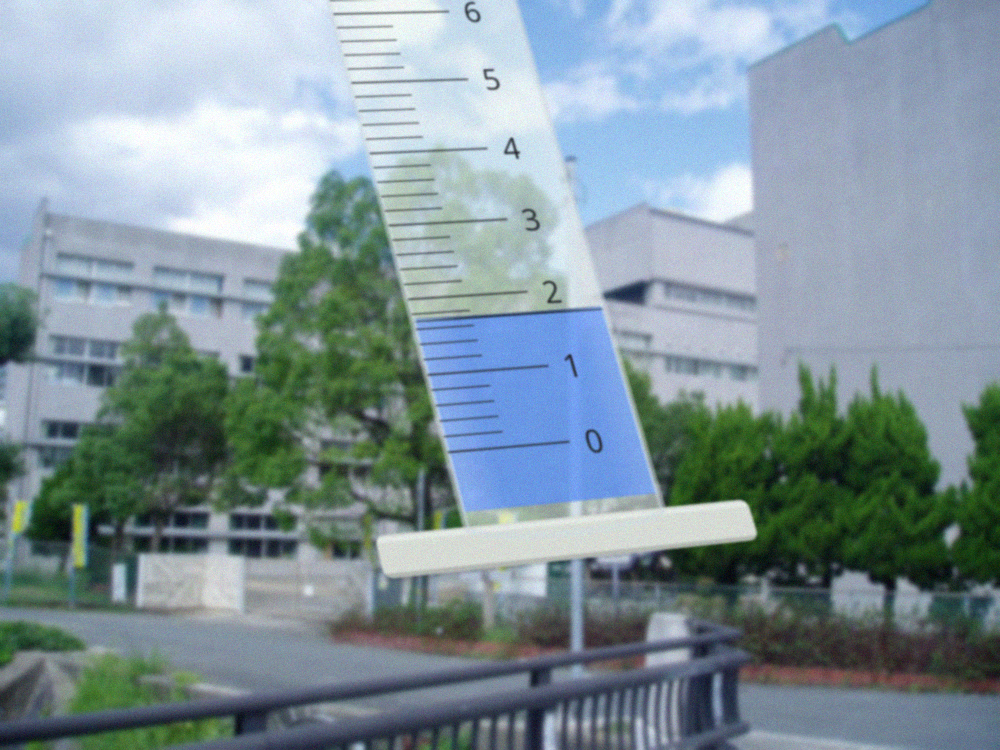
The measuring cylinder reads 1.7 mL
